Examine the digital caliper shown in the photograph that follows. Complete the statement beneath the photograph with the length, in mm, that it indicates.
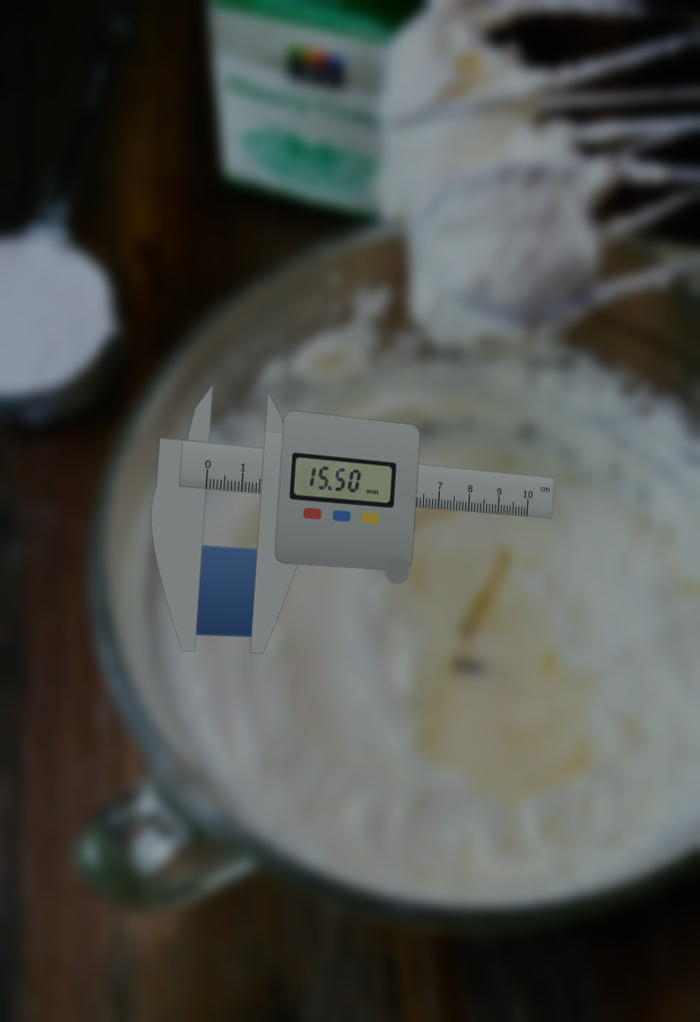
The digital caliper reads 15.50 mm
